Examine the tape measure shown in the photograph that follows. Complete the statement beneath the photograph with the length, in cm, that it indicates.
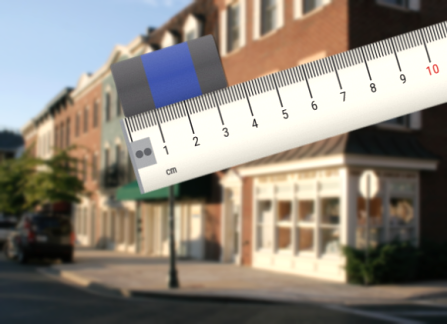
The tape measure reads 3.5 cm
